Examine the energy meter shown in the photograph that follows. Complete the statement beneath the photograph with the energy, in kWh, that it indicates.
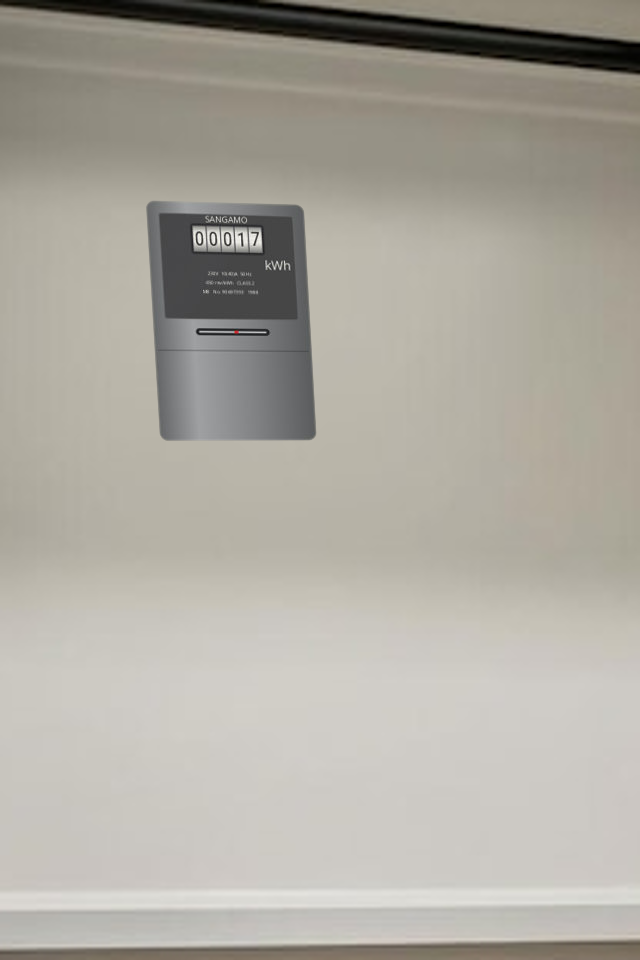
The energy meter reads 17 kWh
